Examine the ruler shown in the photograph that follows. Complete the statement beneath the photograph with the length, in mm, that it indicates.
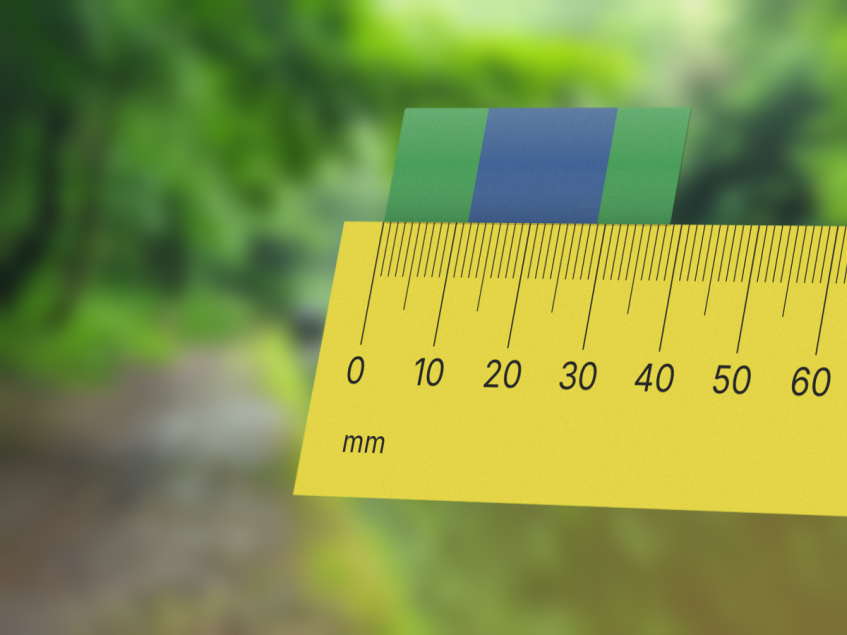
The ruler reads 38.5 mm
